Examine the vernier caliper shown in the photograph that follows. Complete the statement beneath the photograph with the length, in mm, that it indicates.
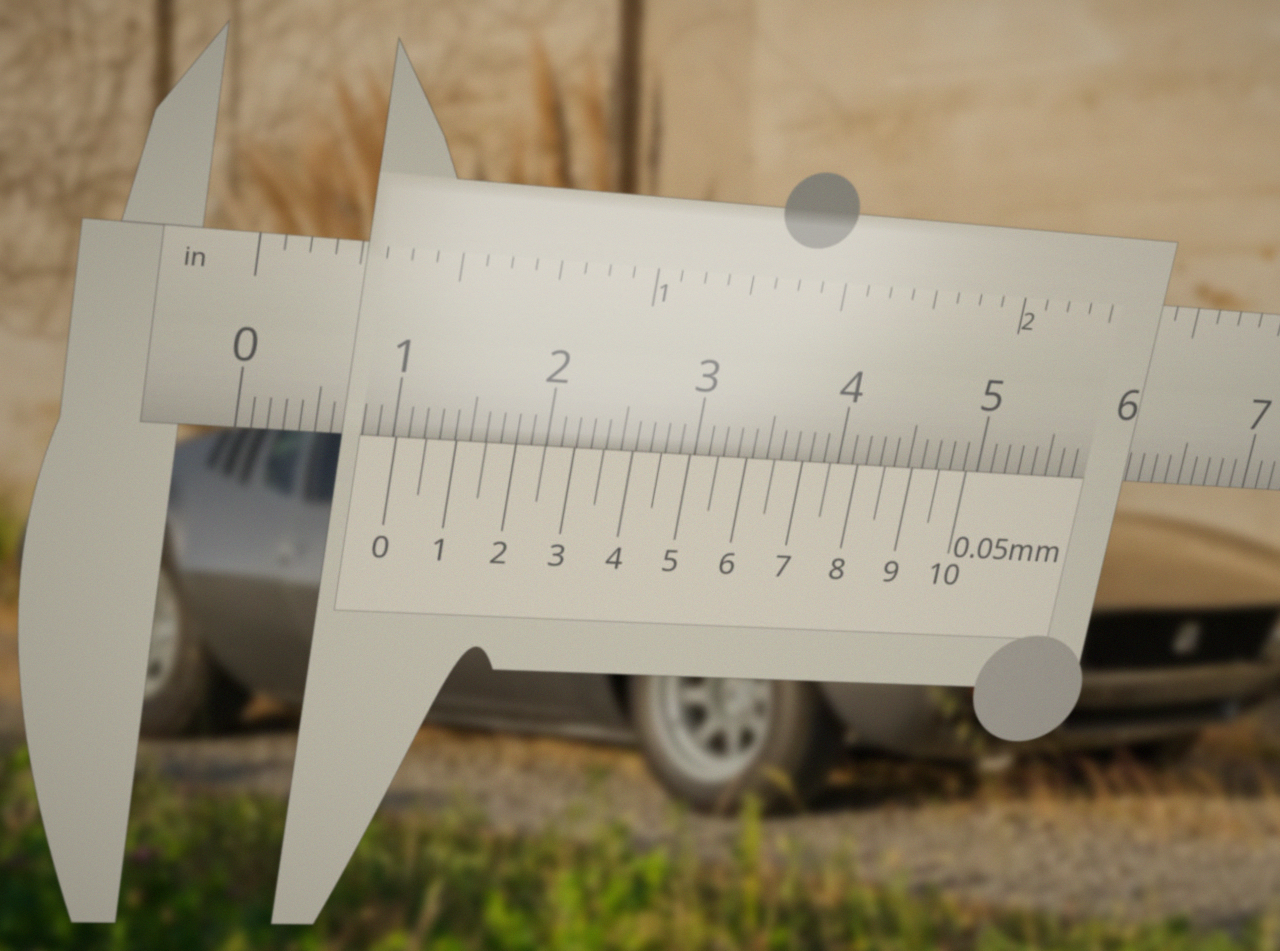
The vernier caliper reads 10.2 mm
